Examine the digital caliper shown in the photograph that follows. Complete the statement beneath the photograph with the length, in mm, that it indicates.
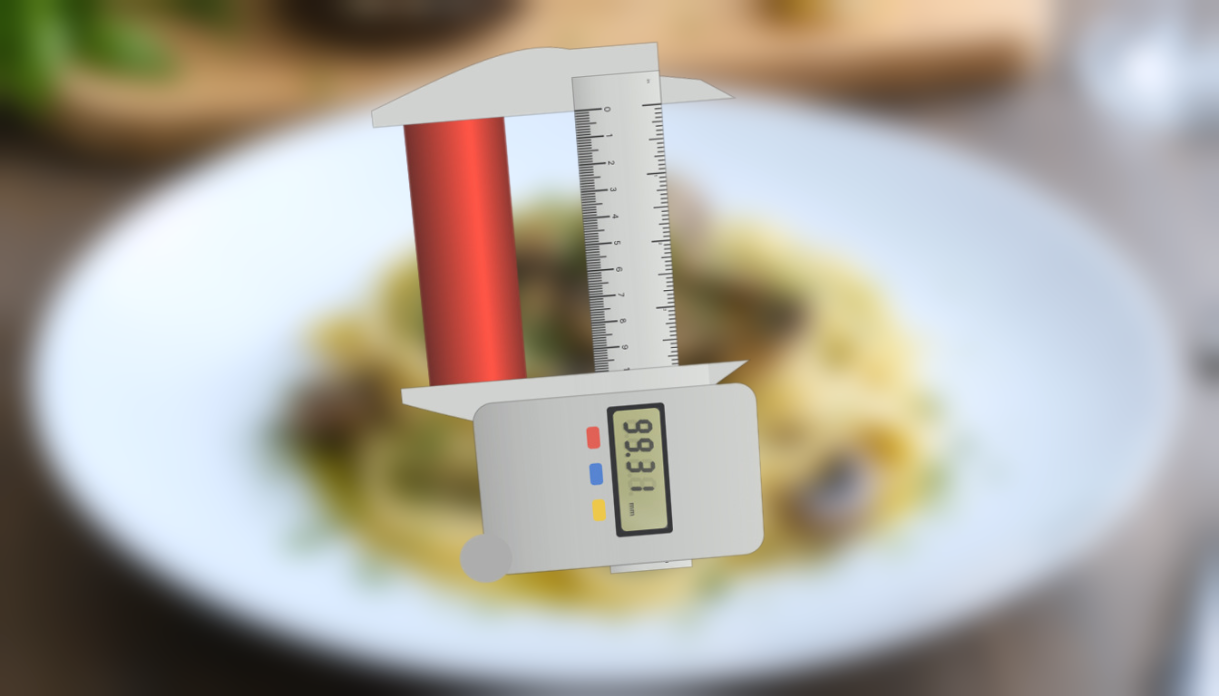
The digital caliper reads 99.31 mm
